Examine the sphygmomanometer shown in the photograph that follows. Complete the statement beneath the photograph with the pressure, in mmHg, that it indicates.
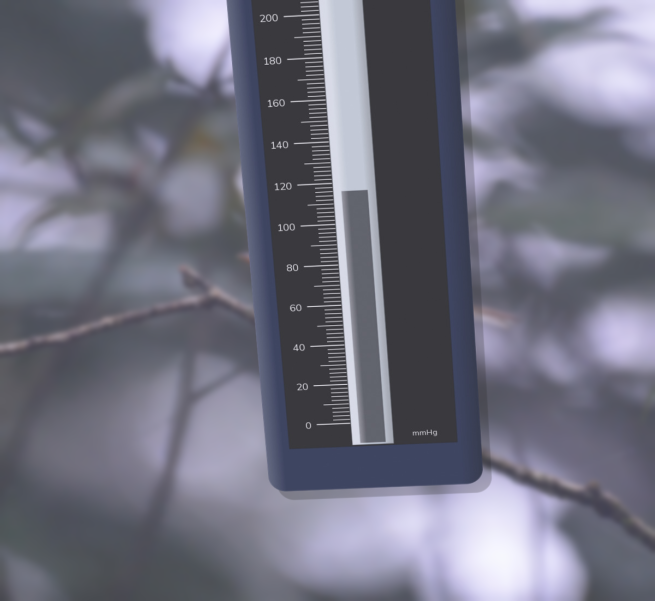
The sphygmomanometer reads 116 mmHg
